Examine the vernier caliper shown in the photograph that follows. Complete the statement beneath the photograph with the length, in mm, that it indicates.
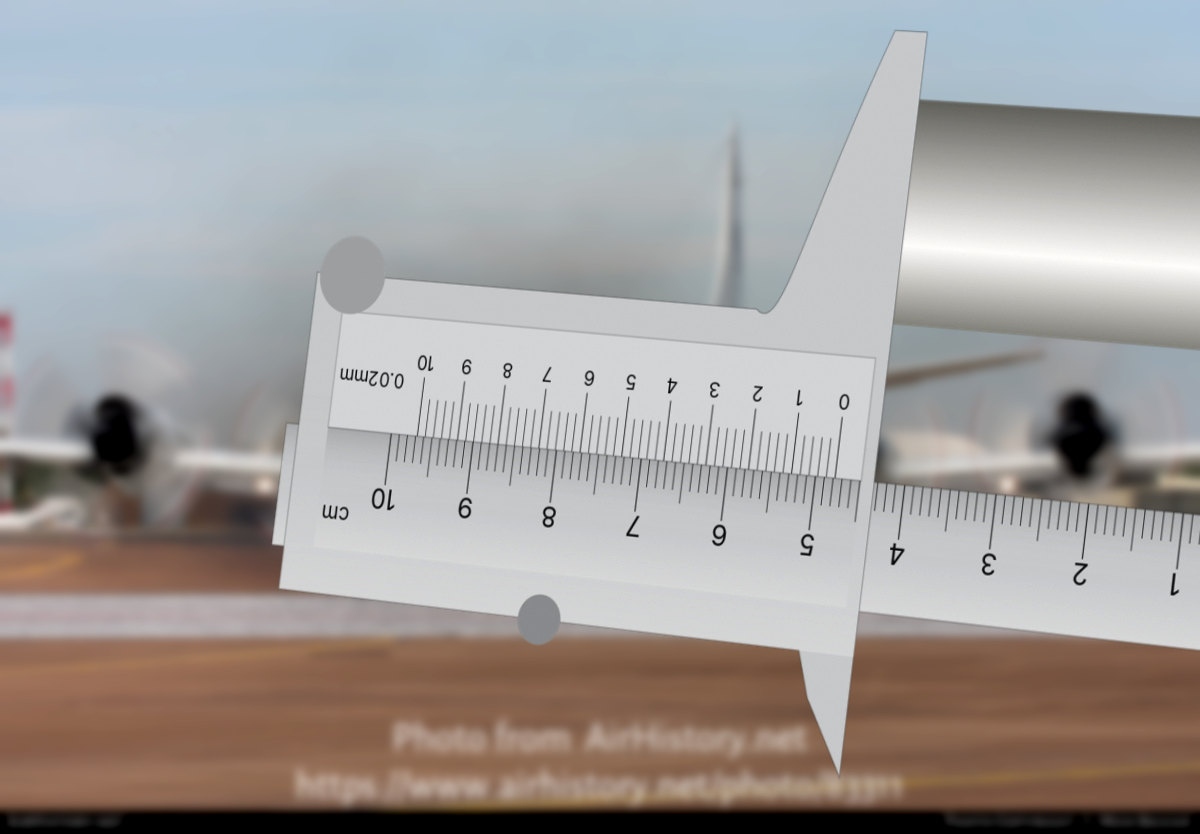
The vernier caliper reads 47.8 mm
